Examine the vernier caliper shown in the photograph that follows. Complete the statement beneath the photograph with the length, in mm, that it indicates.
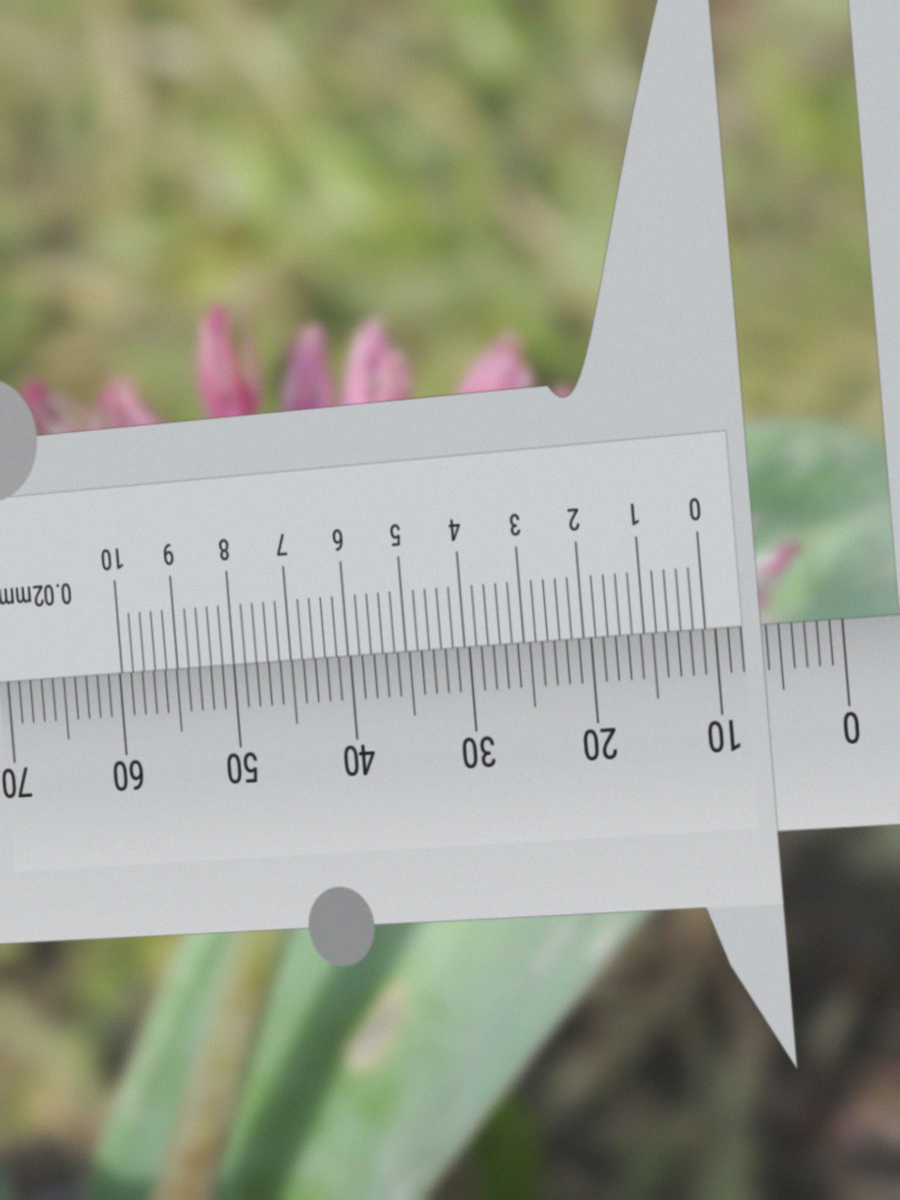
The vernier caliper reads 10.8 mm
